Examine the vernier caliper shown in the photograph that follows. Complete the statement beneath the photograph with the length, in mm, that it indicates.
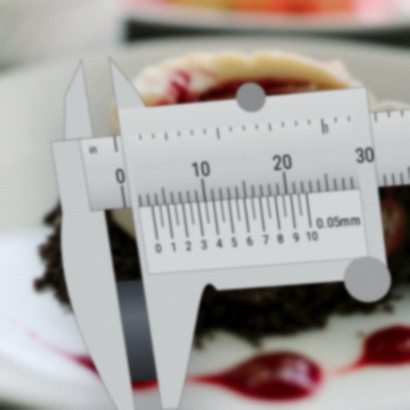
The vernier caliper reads 3.4 mm
